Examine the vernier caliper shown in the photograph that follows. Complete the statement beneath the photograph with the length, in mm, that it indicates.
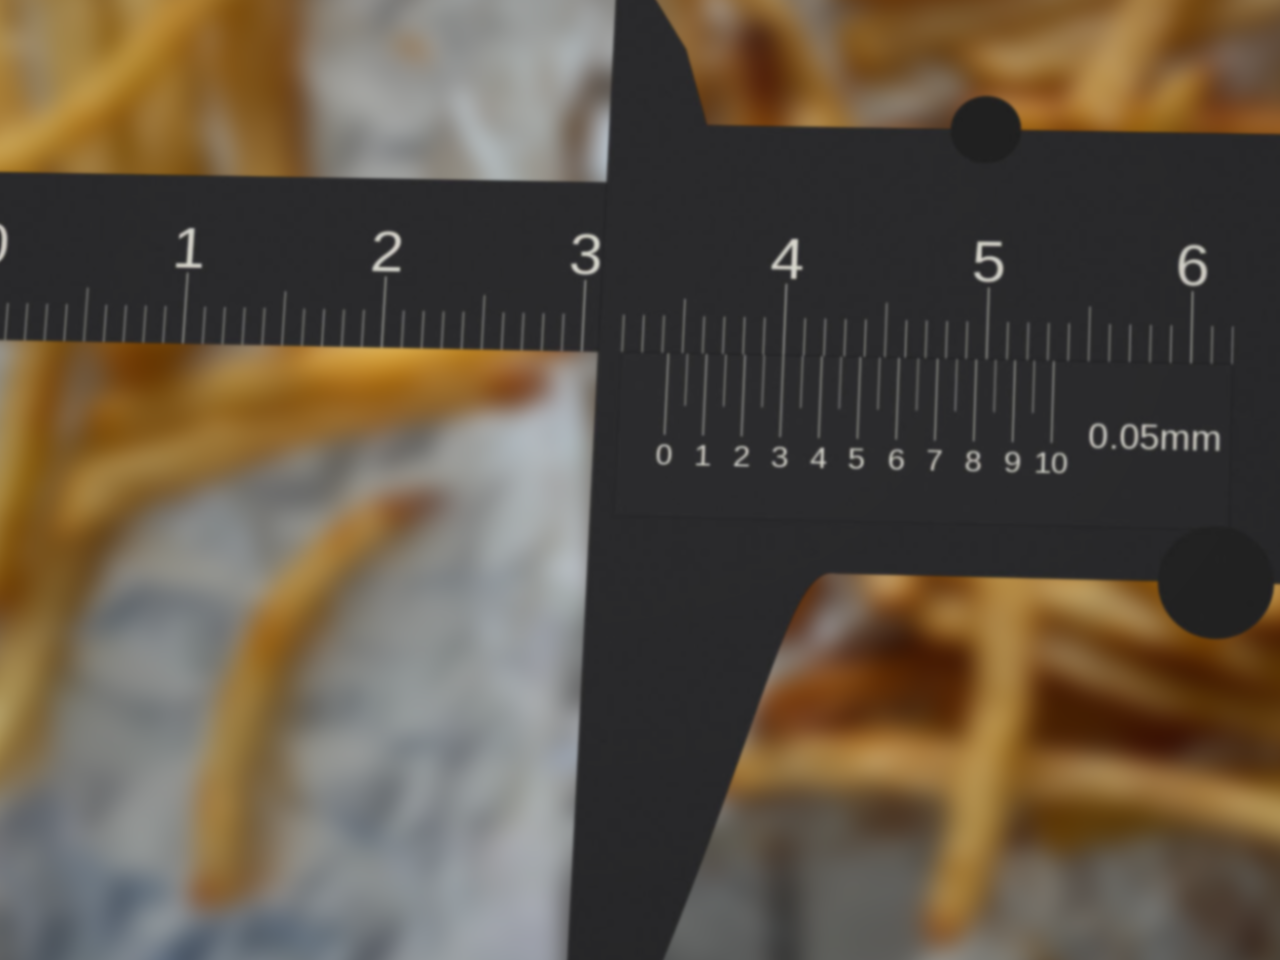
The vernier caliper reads 34.3 mm
